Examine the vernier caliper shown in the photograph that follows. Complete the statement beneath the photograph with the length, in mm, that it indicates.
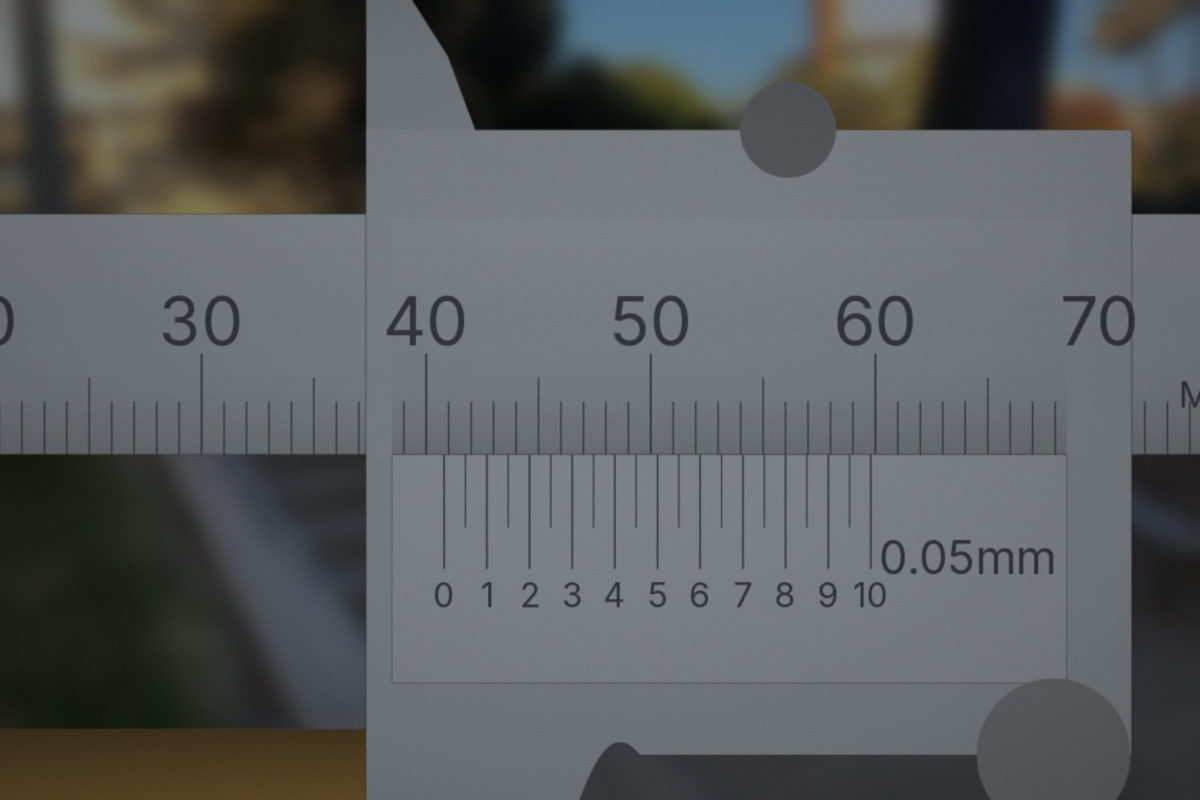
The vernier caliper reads 40.8 mm
